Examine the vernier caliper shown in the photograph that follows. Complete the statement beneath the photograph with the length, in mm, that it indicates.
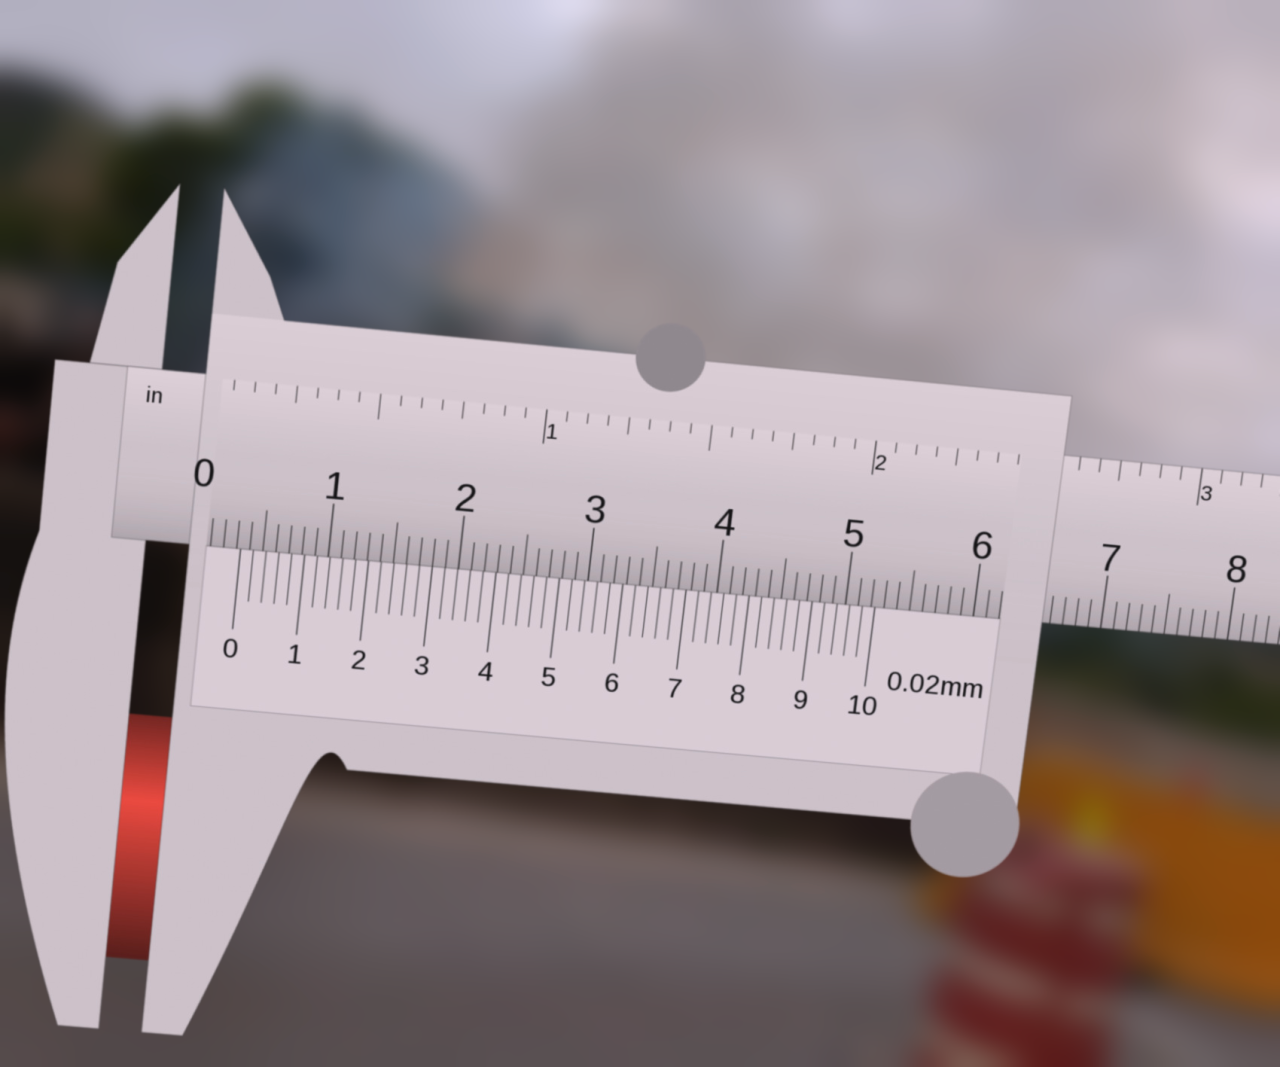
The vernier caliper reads 3.3 mm
